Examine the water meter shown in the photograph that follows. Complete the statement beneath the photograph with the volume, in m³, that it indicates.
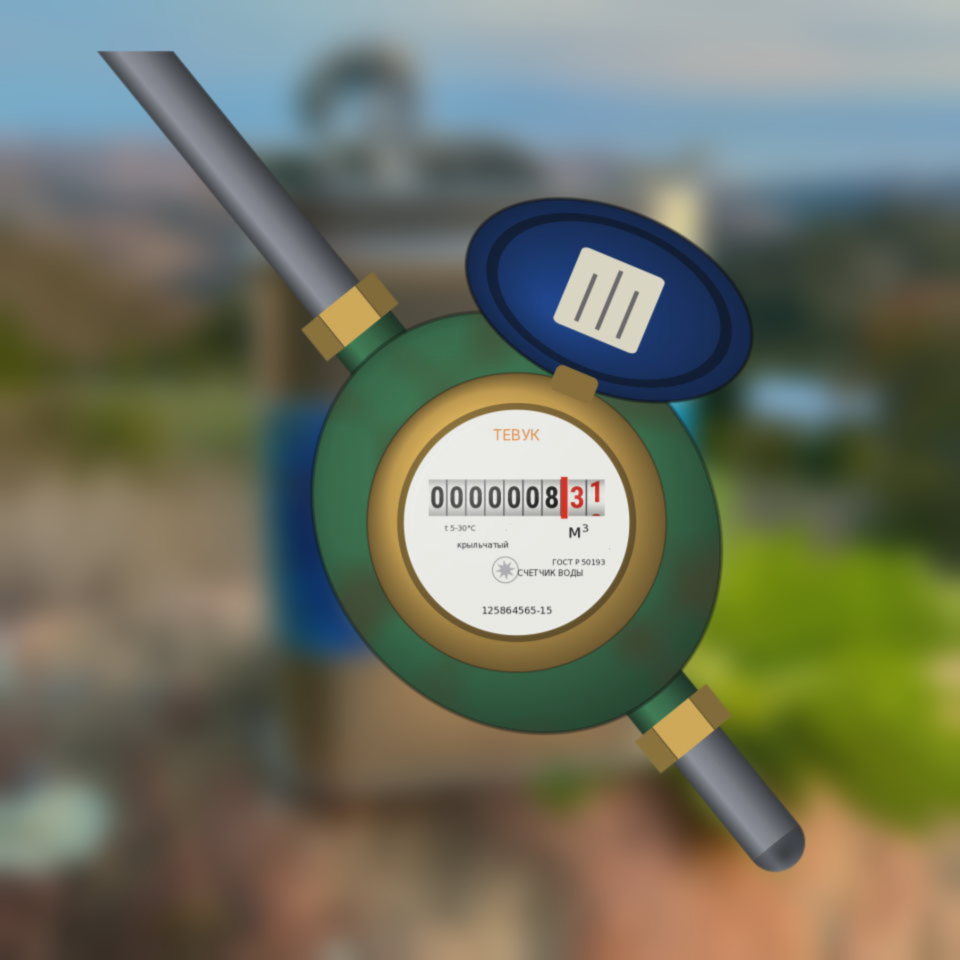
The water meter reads 8.31 m³
